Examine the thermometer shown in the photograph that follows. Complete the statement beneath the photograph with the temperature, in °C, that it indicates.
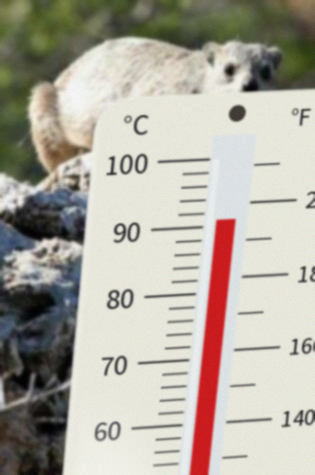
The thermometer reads 91 °C
